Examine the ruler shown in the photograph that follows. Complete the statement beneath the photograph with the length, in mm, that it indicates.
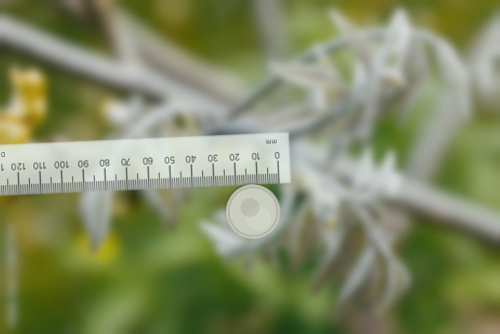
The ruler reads 25 mm
